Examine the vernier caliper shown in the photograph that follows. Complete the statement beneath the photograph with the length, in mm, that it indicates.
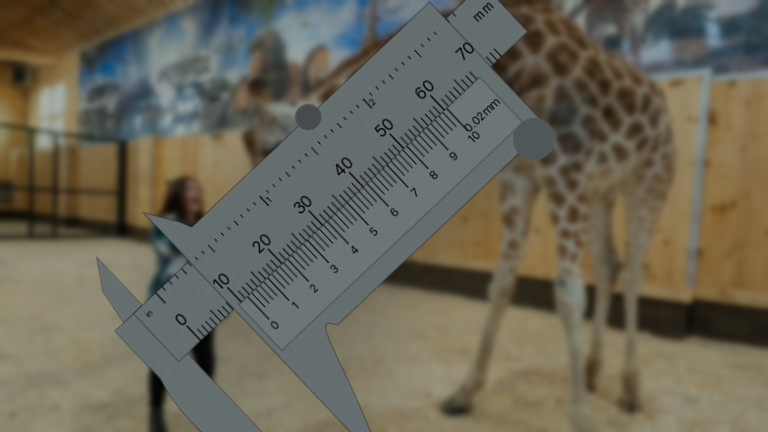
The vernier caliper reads 11.5 mm
